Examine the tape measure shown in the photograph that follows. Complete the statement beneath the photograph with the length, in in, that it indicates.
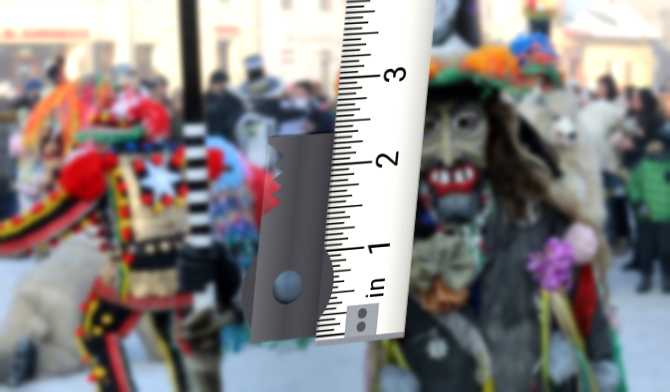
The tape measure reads 2.375 in
